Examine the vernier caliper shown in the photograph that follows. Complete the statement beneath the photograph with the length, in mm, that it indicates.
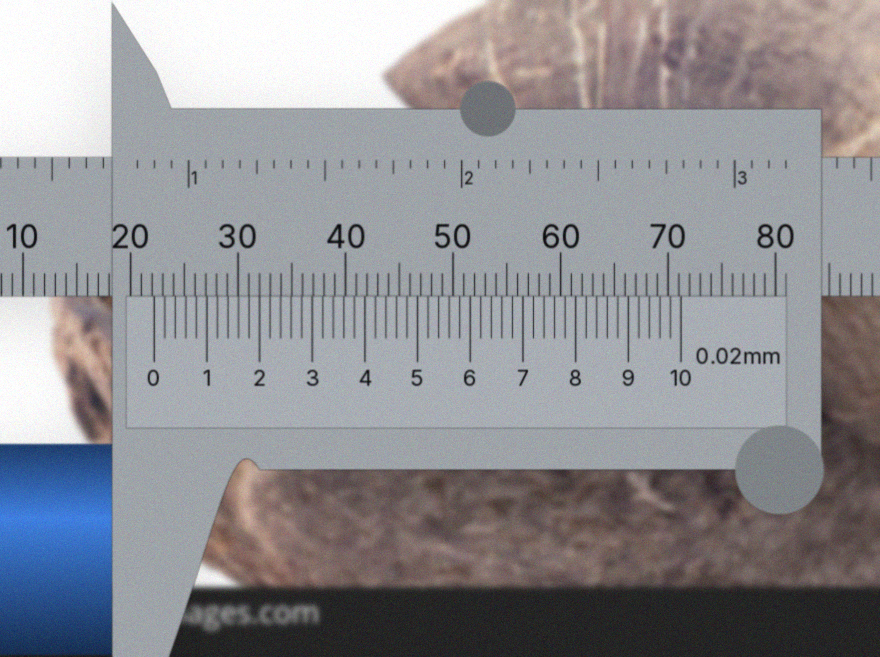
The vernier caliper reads 22.2 mm
